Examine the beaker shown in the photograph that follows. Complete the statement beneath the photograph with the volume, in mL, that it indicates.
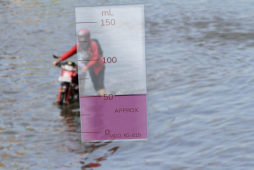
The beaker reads 50 mL
